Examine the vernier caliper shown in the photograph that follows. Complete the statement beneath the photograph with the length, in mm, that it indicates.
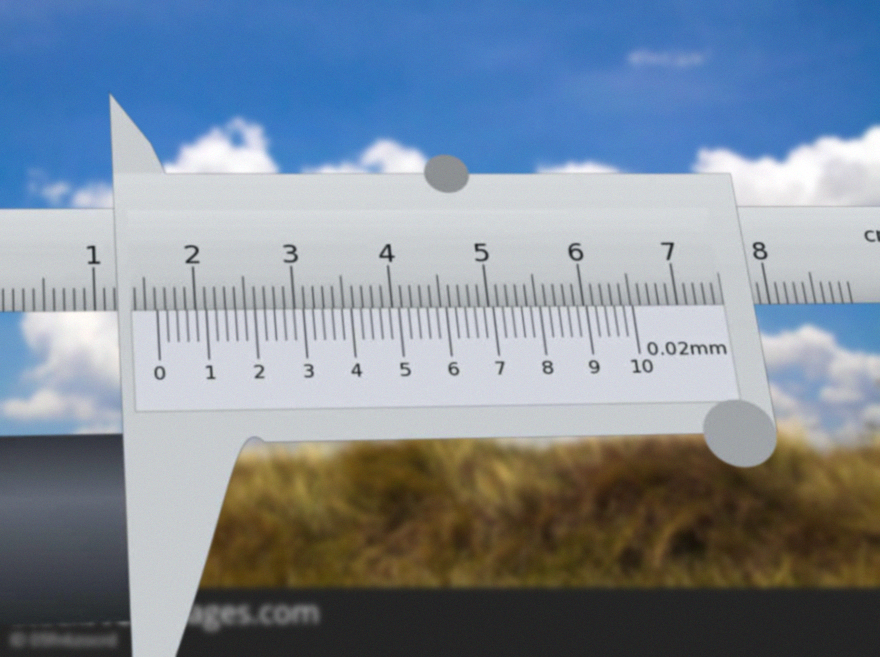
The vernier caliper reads 16.2 mm
